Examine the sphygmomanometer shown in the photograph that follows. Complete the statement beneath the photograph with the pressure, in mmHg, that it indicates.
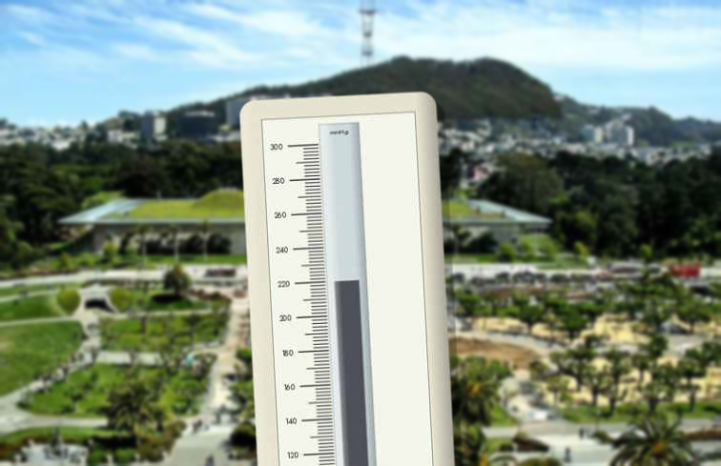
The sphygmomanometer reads 220 mmHg
